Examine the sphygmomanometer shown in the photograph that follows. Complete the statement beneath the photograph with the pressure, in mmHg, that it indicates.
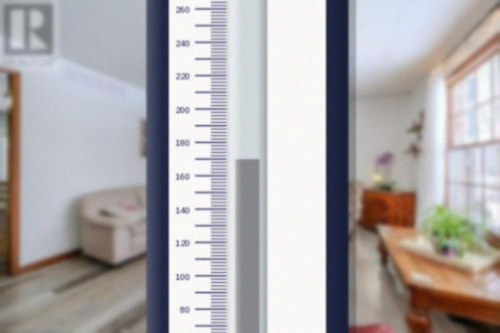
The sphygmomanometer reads 170 mmHg
